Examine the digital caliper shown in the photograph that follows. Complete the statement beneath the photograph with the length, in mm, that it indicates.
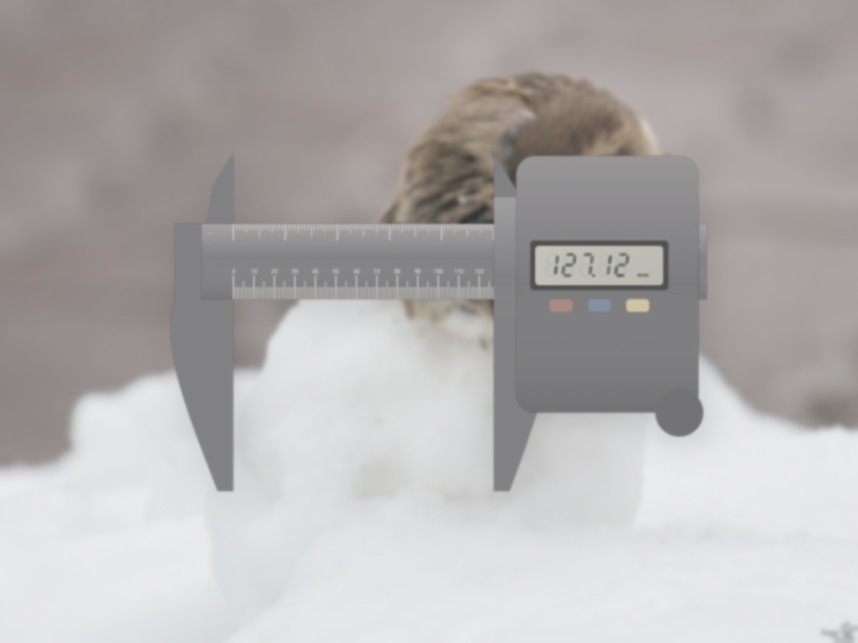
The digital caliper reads 127.12 mm
